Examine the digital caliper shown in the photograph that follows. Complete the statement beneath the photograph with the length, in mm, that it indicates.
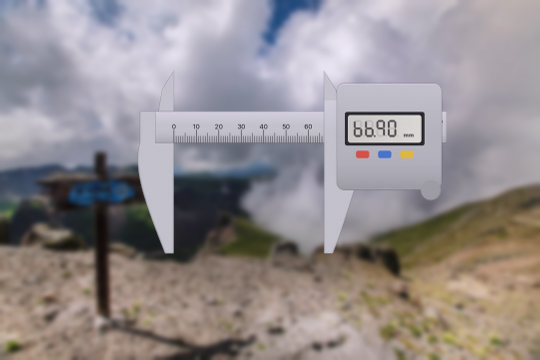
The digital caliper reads 66.90 mm
